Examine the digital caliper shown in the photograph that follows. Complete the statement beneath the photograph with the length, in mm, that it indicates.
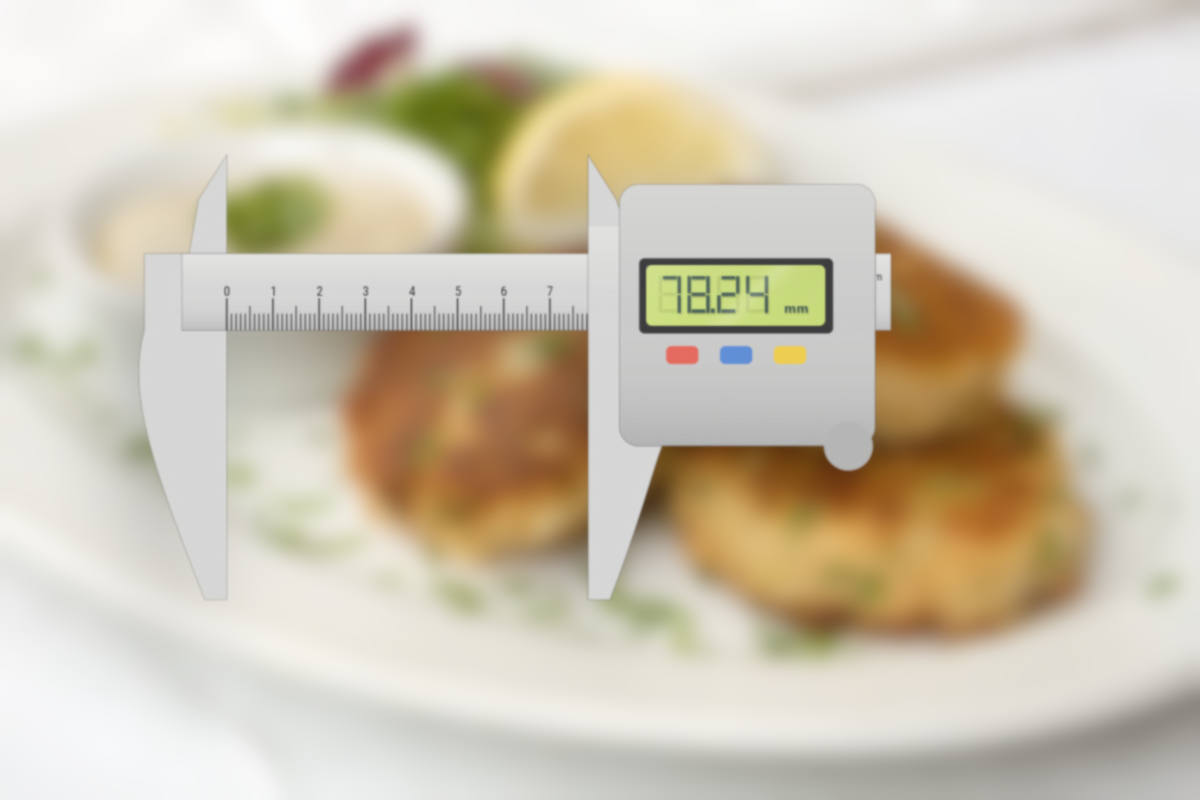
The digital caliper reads 78.24 mm
